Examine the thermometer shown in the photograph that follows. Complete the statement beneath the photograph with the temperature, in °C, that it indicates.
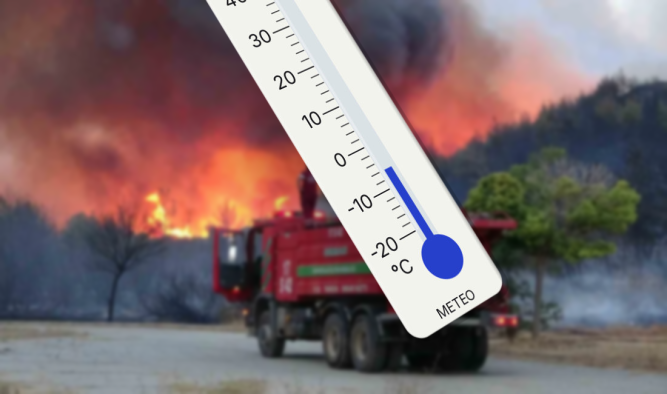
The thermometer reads -6 °C
